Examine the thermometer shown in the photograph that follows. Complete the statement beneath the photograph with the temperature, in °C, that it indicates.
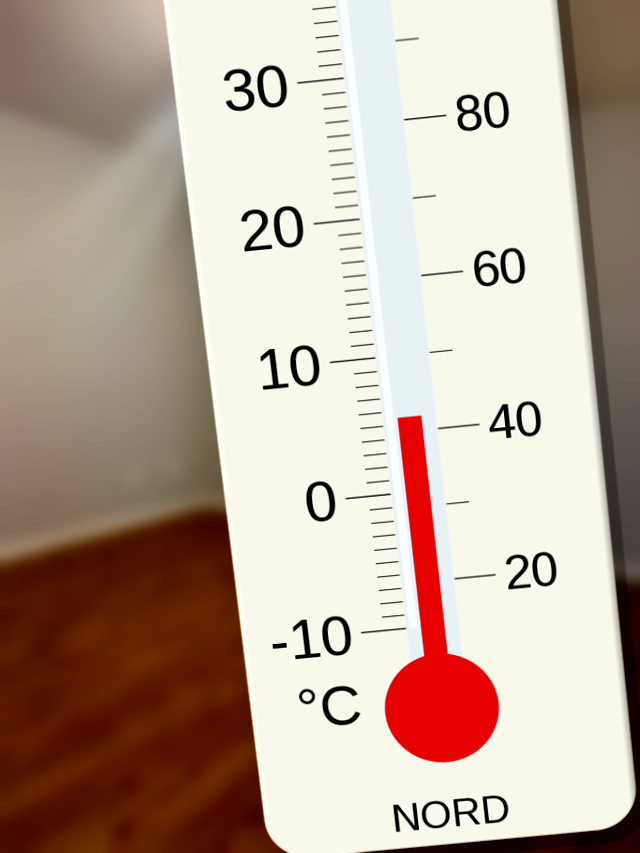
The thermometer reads 5.5 °C
